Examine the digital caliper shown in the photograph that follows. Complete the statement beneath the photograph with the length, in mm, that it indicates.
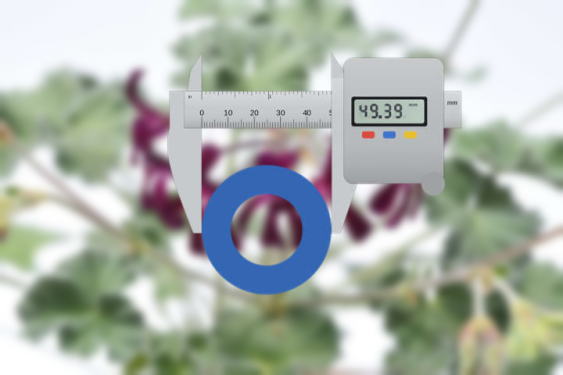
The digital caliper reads 49.39 mm
